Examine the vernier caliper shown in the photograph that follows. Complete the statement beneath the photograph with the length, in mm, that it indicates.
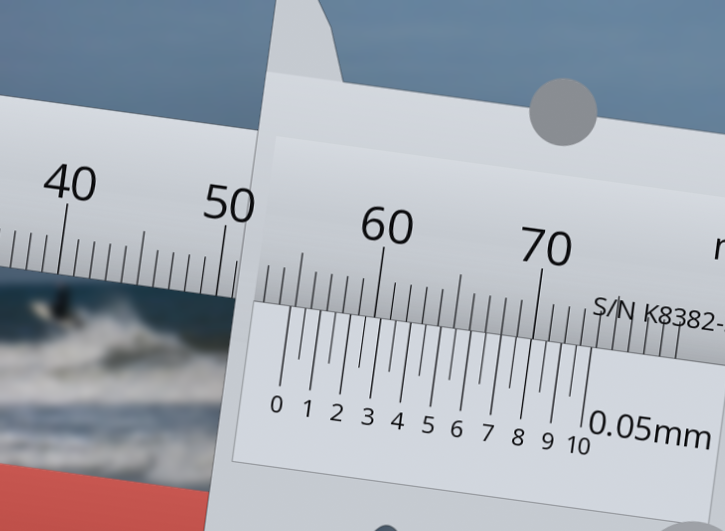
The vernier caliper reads 54.7 mm
